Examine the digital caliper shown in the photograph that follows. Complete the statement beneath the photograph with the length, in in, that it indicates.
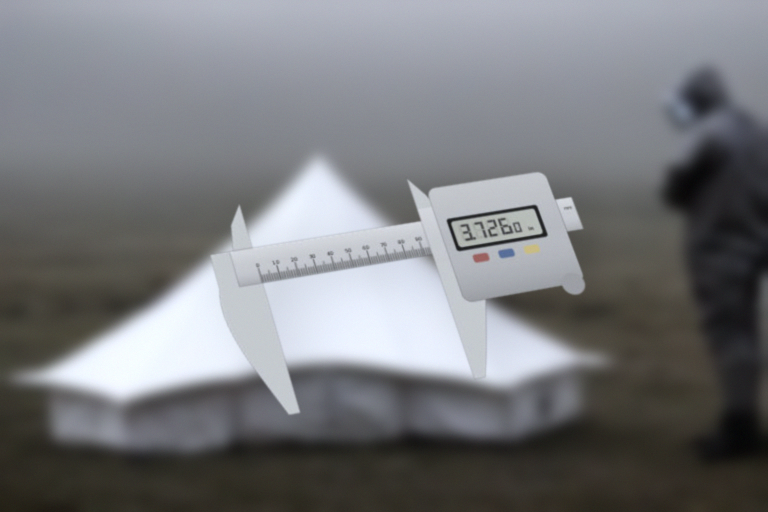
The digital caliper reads 3.7260 in
